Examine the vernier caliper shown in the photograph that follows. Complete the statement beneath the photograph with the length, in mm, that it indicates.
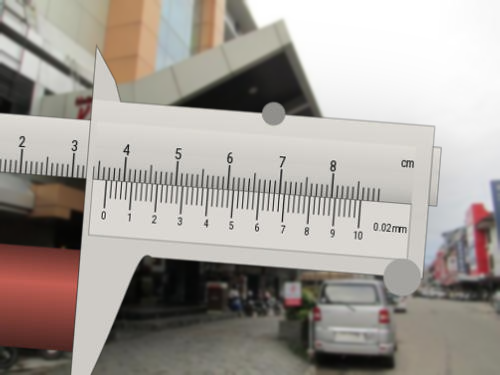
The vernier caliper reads 36.6 mm
